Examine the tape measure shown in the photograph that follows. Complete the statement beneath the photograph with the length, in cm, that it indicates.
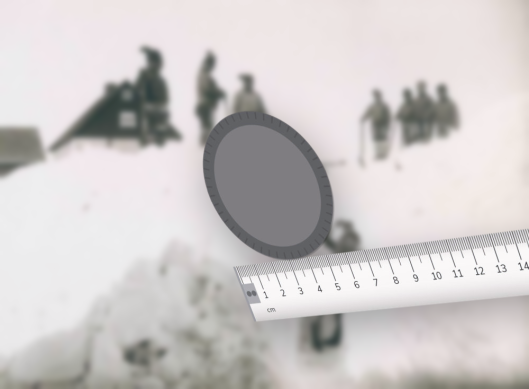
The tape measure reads 6.5 cm
